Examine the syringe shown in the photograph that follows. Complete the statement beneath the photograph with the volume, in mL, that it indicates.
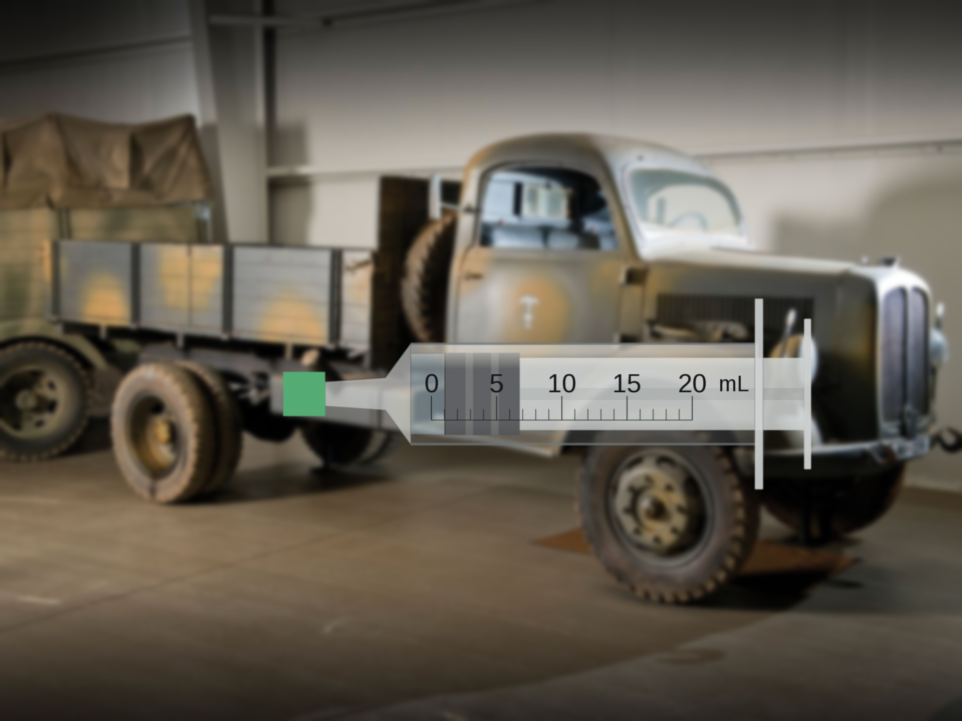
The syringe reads 1 mL
